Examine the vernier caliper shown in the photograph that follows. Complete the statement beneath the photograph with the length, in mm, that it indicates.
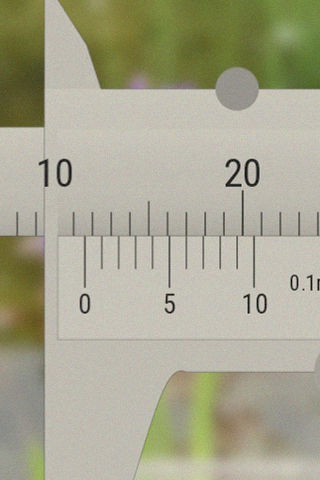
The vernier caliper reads 11.6 mm
